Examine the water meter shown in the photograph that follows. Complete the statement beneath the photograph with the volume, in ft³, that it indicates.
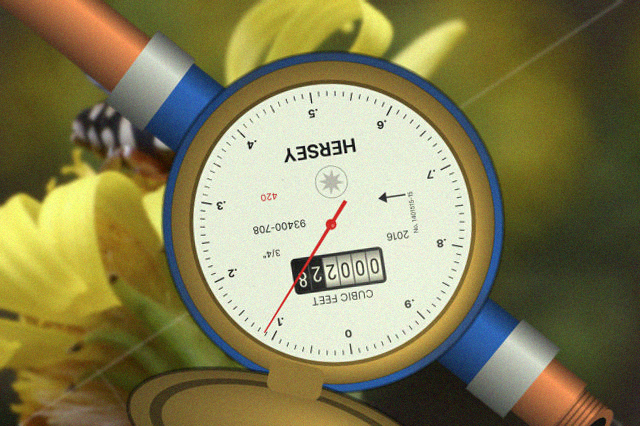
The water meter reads 228.11 ft³
